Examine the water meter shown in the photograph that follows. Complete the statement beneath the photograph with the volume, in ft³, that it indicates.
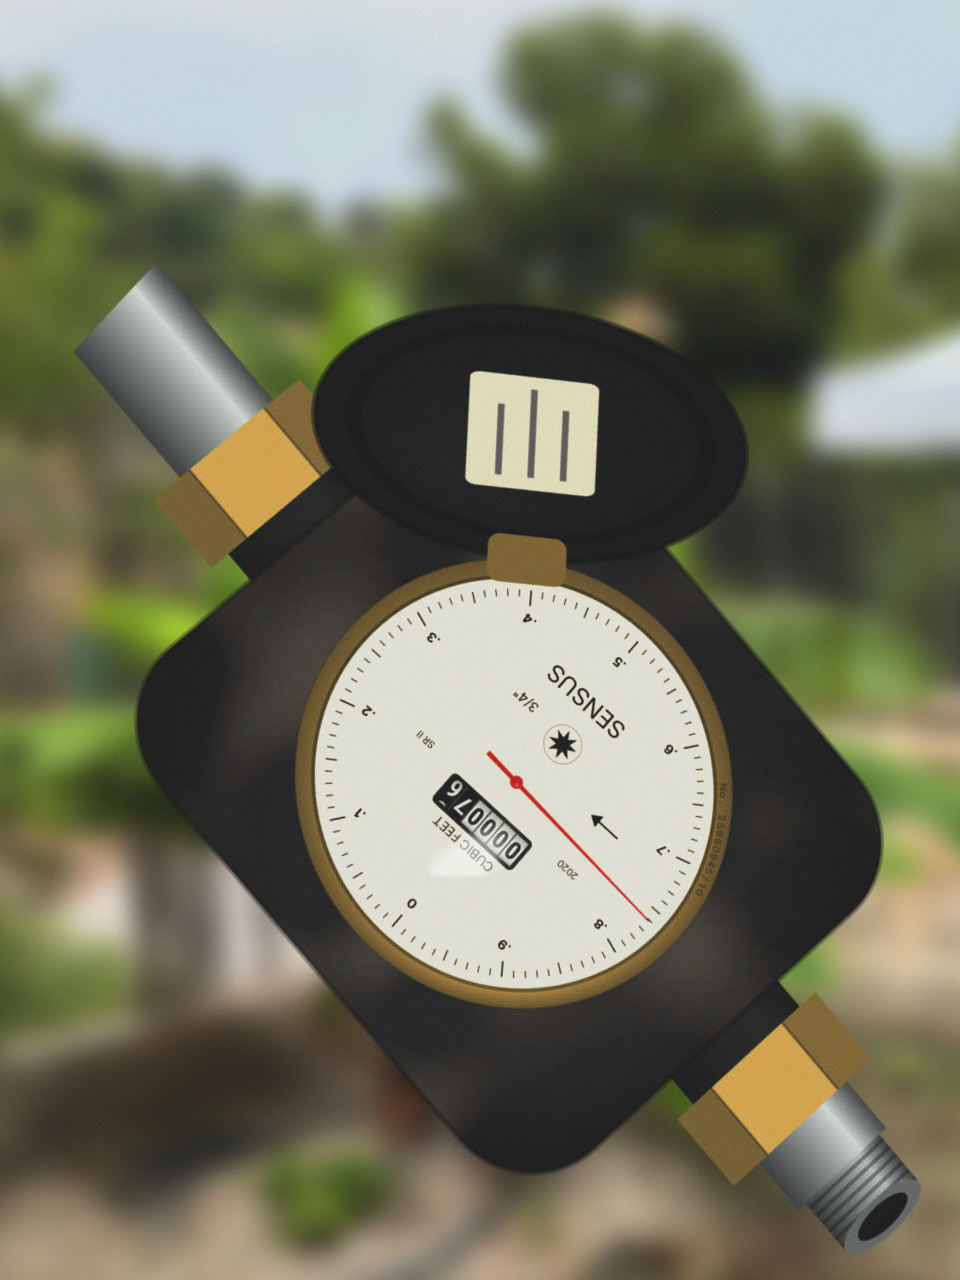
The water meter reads 75.76 ft³
